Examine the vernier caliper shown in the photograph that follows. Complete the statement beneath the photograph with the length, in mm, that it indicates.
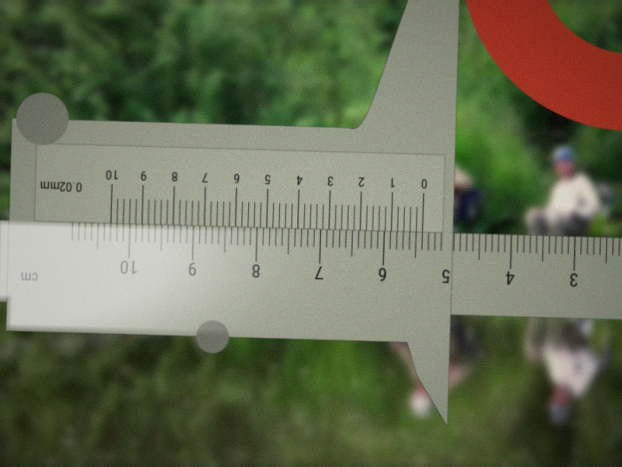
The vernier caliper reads 54.0 mm
